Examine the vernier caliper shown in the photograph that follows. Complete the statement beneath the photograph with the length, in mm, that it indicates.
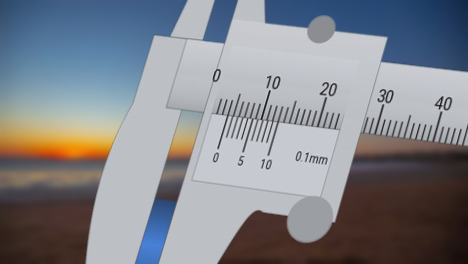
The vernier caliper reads 4.0 mm
